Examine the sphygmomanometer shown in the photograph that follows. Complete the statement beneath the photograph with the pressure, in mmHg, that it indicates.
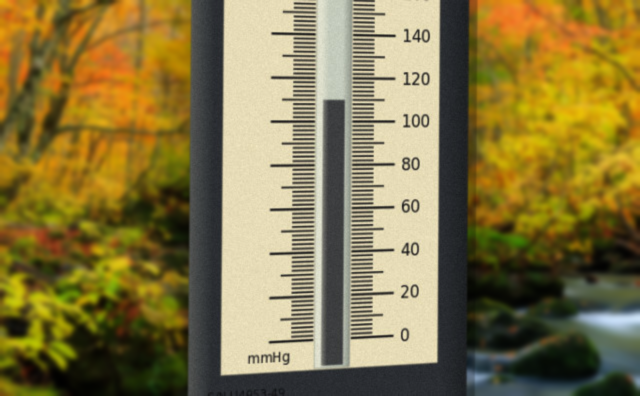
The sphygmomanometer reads 110 mmHg
